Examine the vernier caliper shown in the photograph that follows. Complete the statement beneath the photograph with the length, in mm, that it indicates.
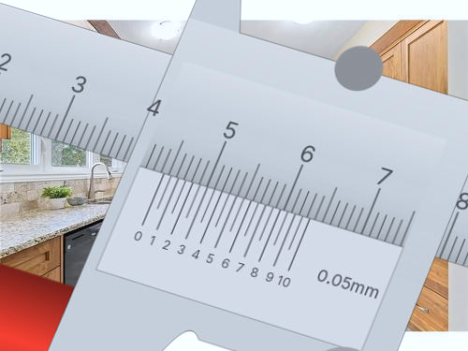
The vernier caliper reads 44.4 mm
